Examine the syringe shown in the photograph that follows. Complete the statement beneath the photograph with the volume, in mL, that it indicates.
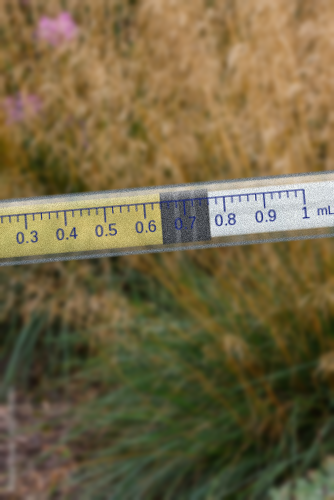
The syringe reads 0.64 mL
